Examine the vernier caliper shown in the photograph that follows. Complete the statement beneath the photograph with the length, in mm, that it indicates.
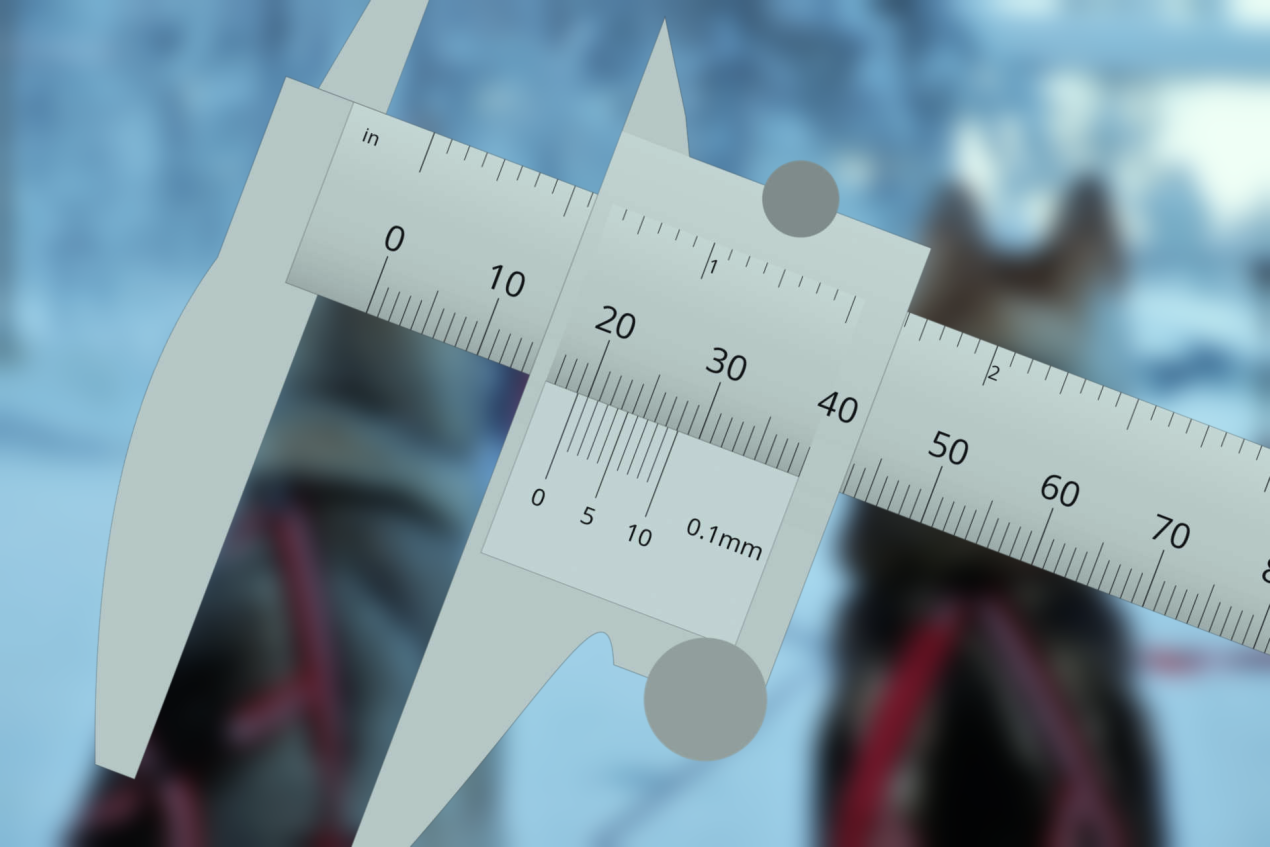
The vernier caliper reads 19.1 mm
